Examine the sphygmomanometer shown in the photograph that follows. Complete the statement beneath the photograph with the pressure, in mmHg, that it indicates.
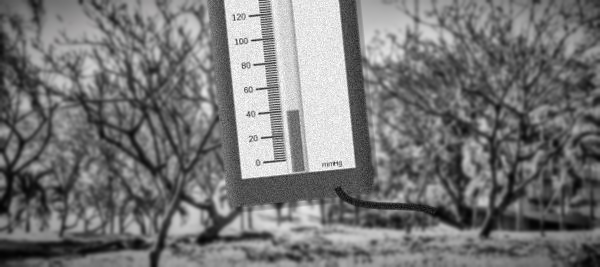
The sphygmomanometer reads 40 mmHg
